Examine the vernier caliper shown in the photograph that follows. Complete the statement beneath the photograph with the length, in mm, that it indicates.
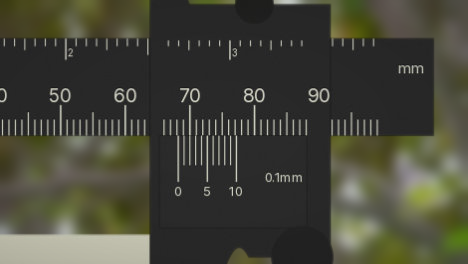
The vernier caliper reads 68.2 mm
